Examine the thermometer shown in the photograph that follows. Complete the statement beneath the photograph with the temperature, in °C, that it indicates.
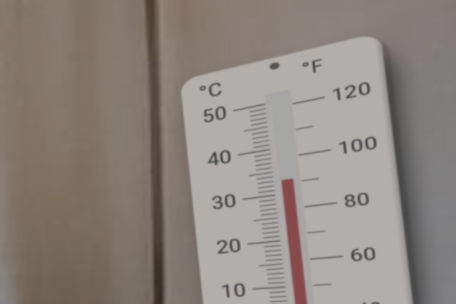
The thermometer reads 33 °C
